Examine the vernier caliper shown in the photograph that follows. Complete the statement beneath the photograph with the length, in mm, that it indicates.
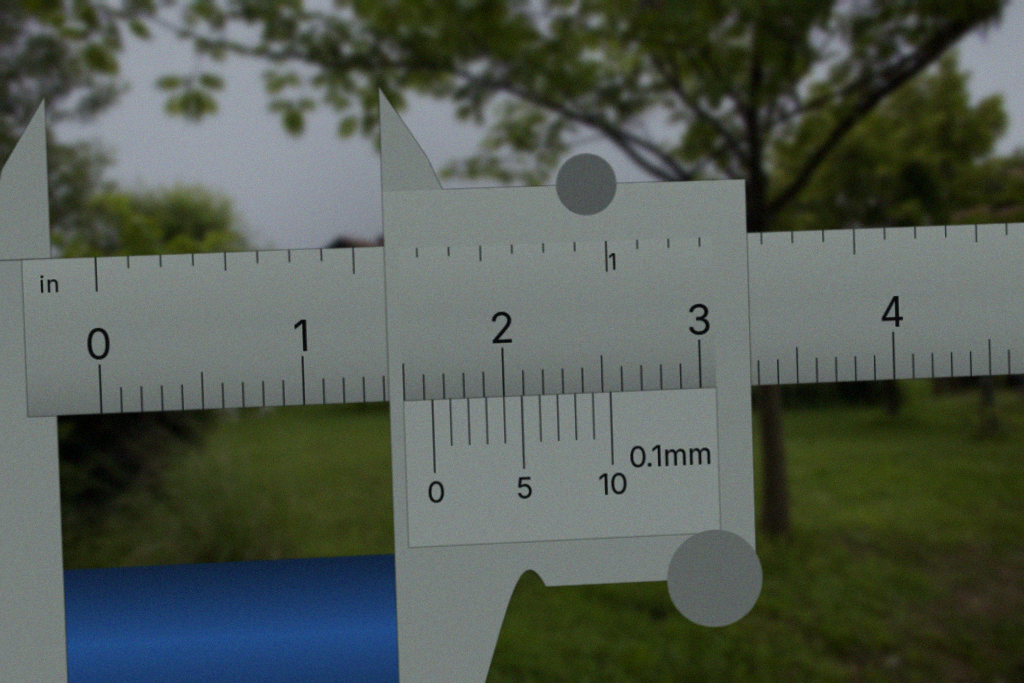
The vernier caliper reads 16.4 mm
